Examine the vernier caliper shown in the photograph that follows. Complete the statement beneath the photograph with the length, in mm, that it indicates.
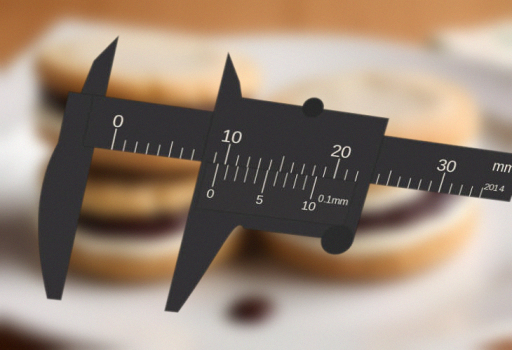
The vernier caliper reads 9.4 mm
